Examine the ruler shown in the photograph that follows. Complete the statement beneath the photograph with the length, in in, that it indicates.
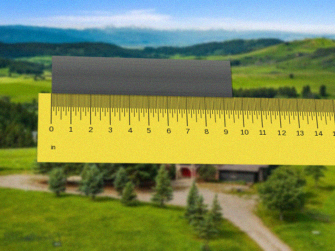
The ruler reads 9.5 in
